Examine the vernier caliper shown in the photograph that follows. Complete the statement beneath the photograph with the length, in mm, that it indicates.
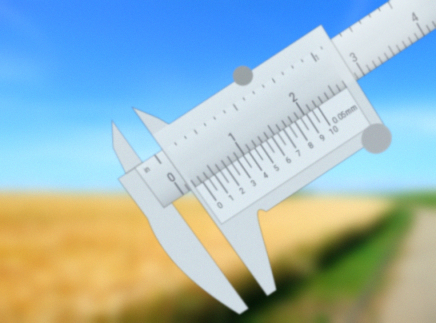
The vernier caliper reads 3.2 mm
